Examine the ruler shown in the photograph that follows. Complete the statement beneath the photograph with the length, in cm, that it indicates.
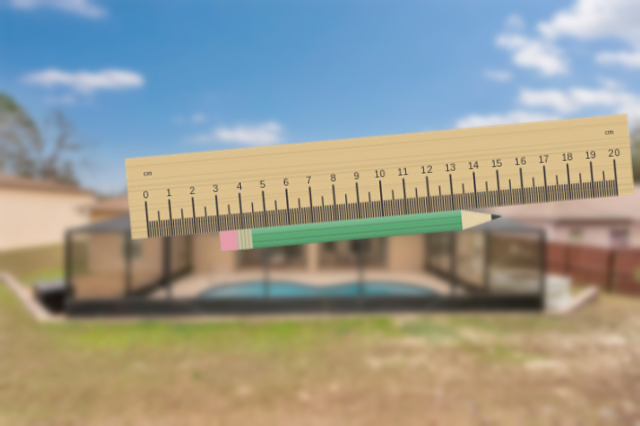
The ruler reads 12 cm
